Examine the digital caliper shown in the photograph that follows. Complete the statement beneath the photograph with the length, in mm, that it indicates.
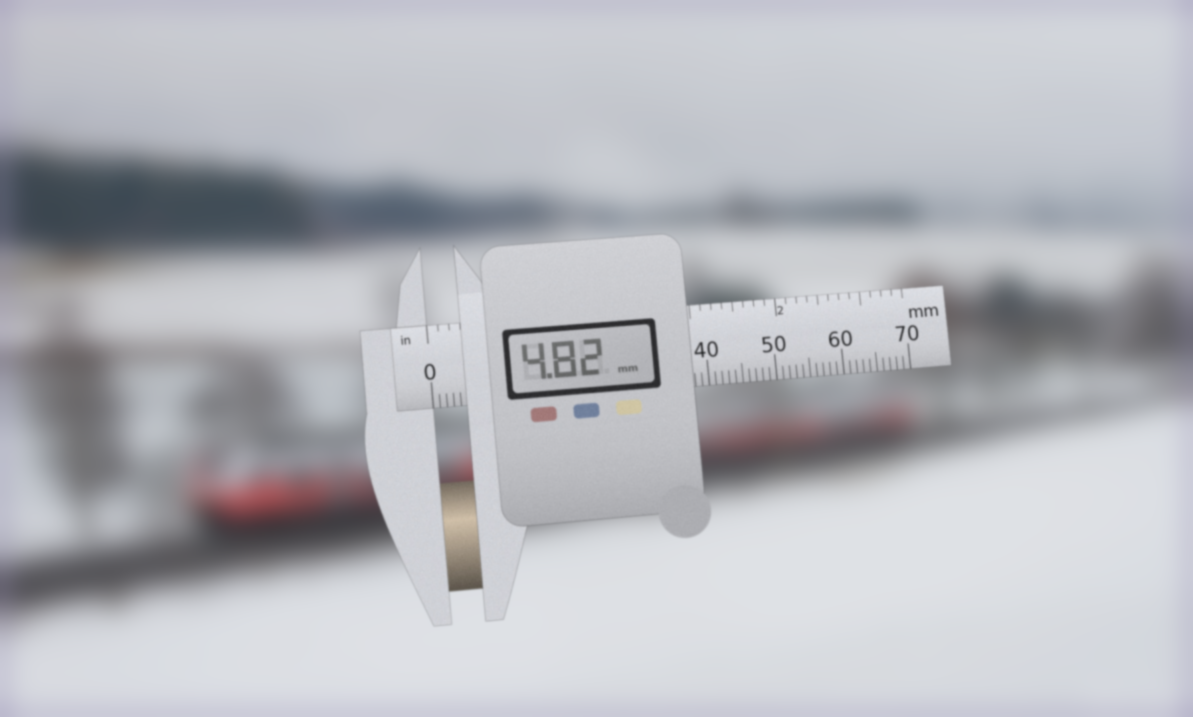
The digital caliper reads 4.82 mm
